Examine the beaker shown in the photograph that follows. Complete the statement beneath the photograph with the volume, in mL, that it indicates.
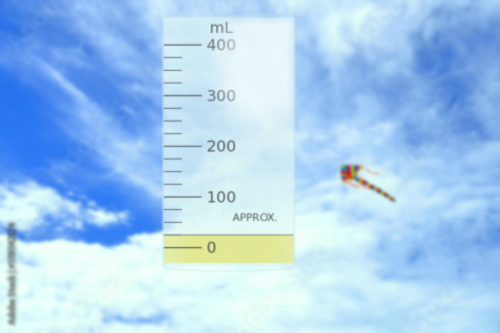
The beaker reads 25 mL
